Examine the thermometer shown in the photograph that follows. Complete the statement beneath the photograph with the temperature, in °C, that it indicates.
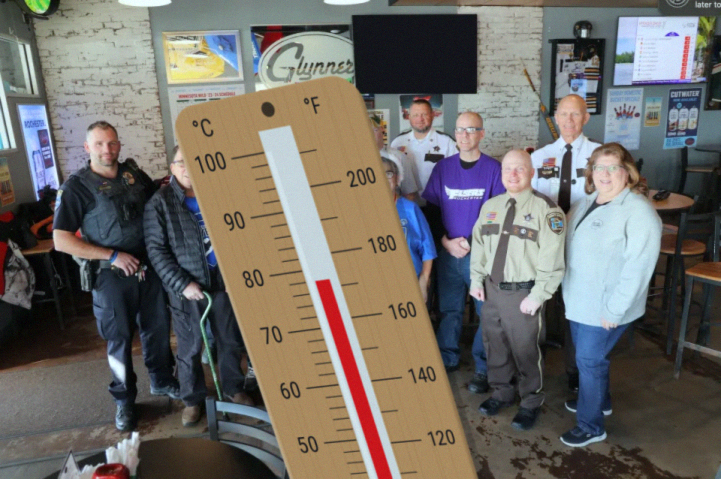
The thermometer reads 78 °C
